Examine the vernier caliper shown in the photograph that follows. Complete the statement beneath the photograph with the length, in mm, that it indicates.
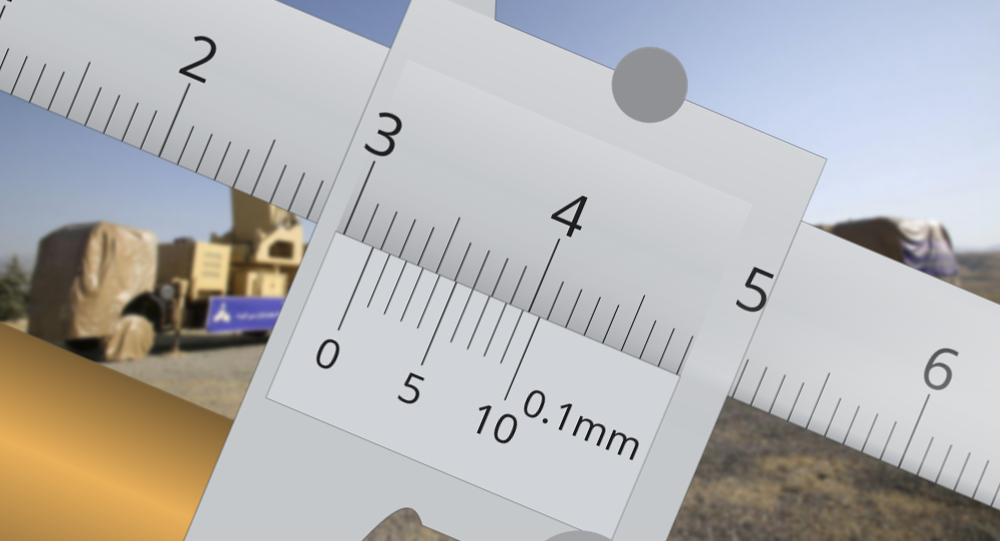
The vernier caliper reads 31.6 mm
